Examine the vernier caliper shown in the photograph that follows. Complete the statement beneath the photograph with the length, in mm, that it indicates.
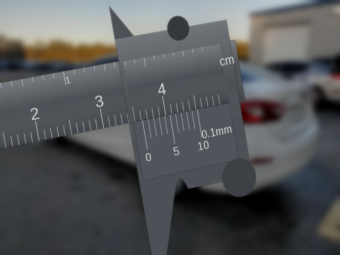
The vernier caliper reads 36.2 mm
